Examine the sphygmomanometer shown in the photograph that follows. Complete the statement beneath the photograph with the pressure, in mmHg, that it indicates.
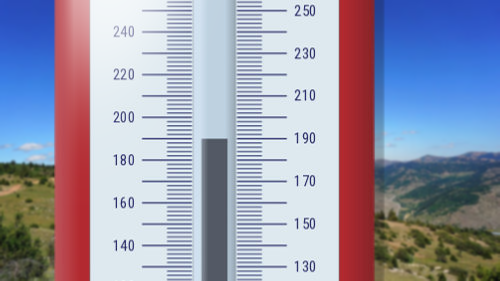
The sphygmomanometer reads 190 mmHg
